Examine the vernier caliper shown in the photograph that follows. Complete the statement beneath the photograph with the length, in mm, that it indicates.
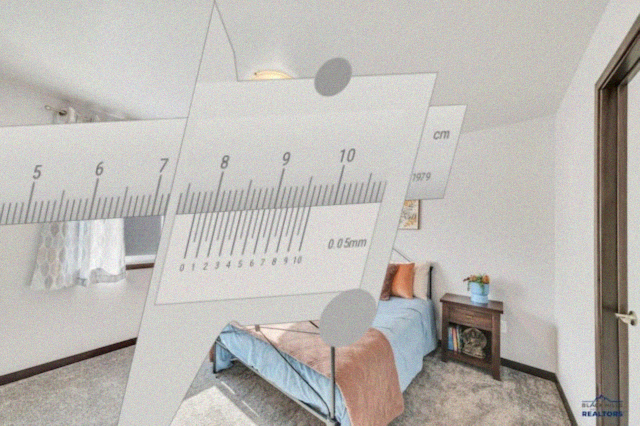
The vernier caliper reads 77.0 mm
